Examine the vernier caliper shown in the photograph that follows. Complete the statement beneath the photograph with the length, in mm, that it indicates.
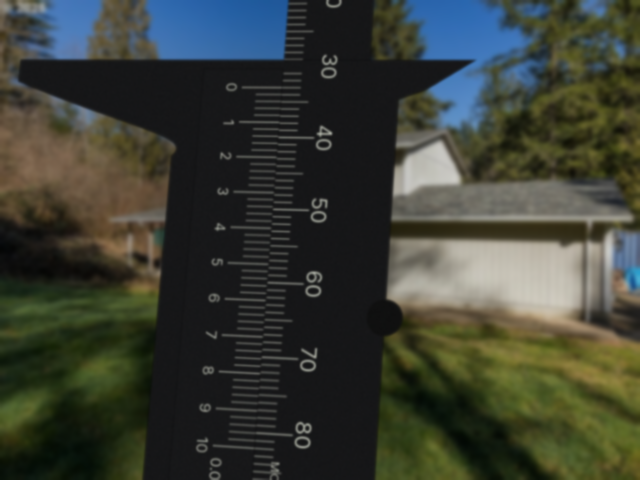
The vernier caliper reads 33.0 mm
